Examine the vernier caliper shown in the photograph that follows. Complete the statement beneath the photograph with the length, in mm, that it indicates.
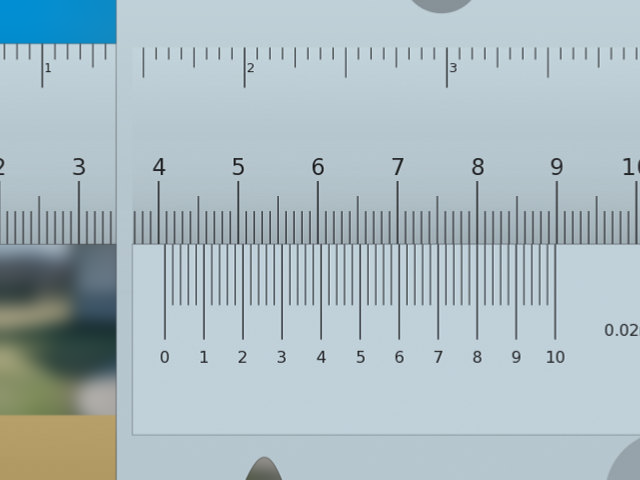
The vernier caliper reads 40.8 mm
